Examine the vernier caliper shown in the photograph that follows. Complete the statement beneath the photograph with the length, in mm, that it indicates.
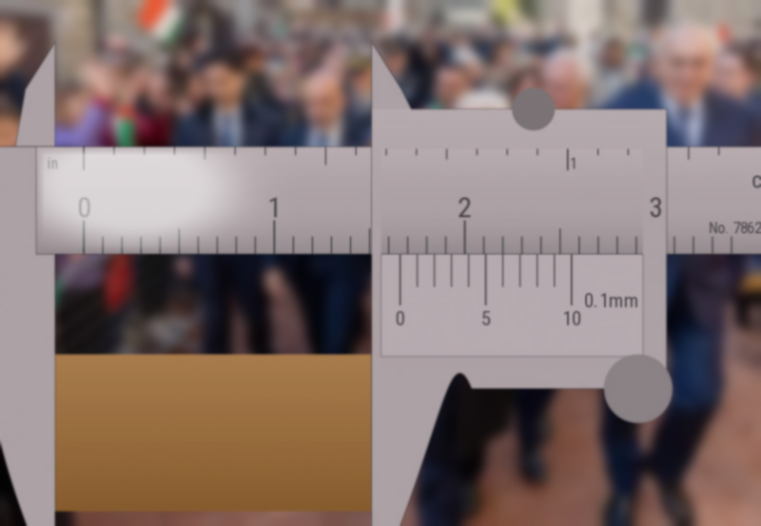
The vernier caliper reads 16.6 mm
